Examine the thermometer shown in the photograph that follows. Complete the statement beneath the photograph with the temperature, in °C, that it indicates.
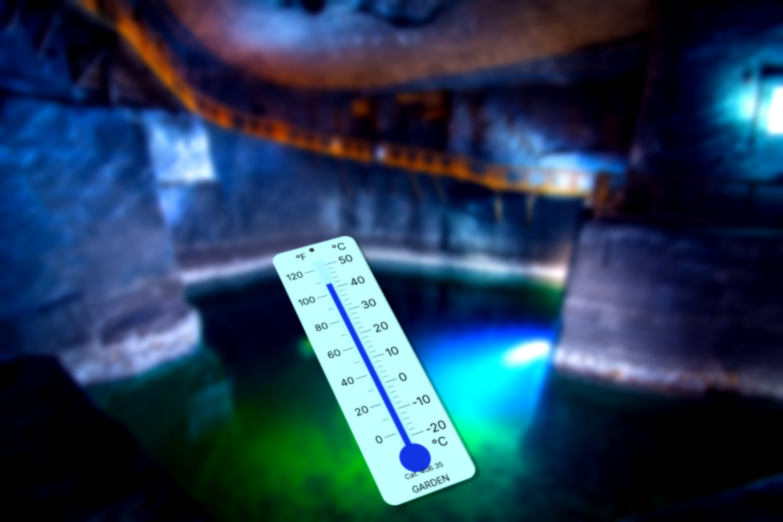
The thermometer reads 42 °C
